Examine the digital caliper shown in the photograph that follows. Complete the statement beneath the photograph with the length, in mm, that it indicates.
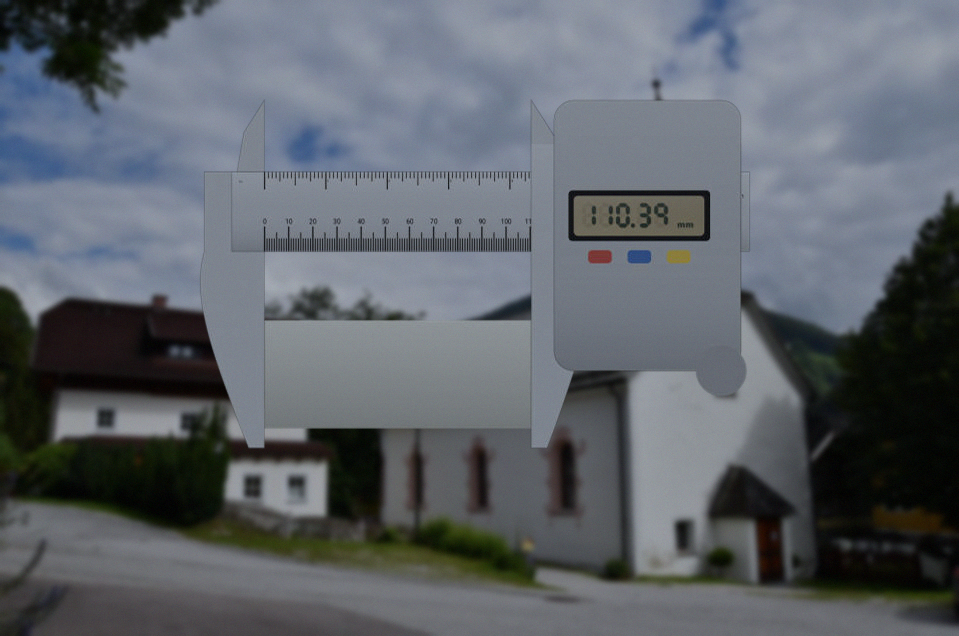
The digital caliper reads 110.39 mm
